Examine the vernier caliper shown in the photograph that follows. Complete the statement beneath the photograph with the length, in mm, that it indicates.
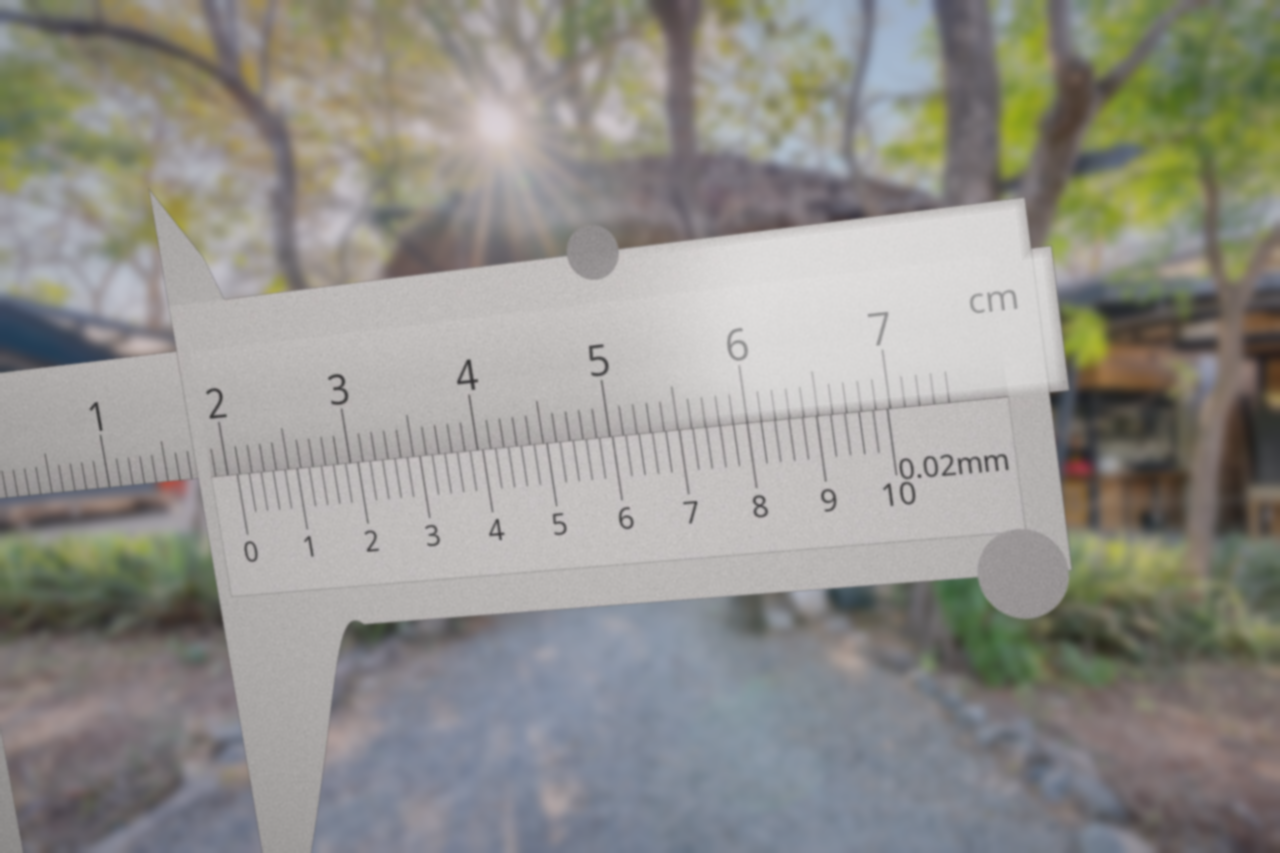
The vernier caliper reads 20.8 mm
